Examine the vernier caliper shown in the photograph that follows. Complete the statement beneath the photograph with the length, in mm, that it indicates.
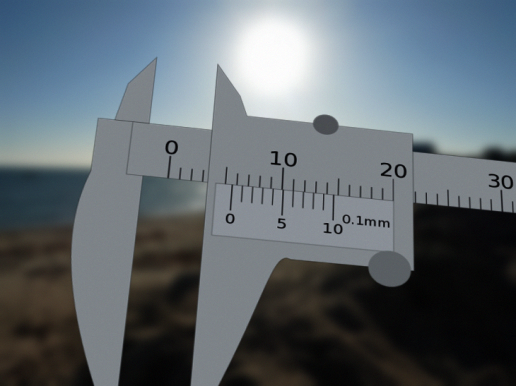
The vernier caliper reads 5.6 mm
